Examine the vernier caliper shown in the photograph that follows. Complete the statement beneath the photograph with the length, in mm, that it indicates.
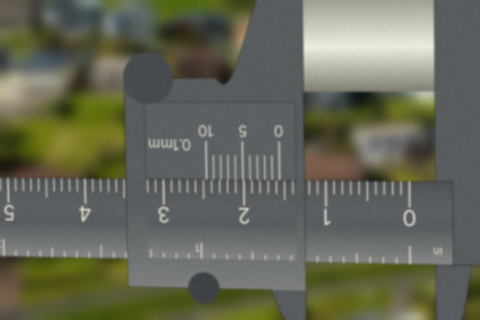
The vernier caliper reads 15.6 mm
